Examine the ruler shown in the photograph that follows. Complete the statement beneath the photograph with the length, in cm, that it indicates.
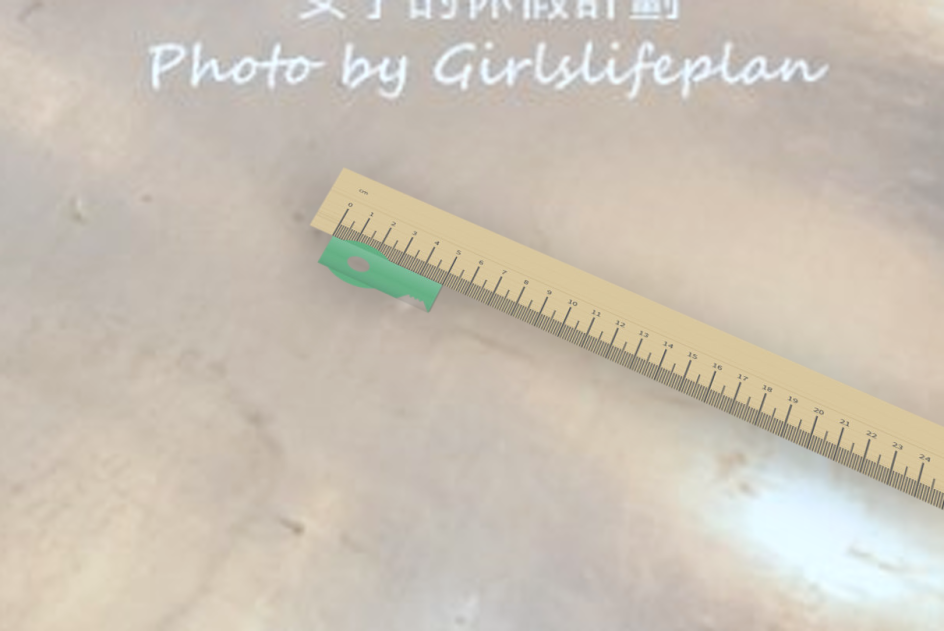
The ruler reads 5 cm
